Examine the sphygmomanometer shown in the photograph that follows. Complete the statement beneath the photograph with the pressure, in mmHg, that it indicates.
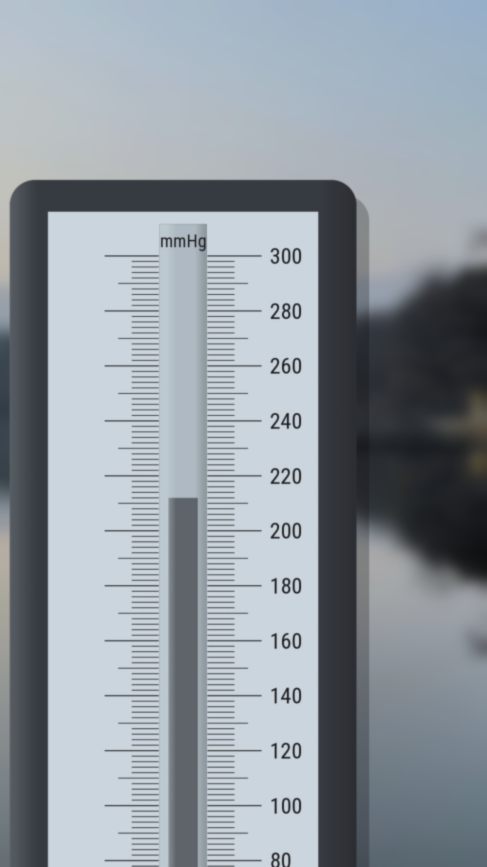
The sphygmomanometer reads 212 mmHg
